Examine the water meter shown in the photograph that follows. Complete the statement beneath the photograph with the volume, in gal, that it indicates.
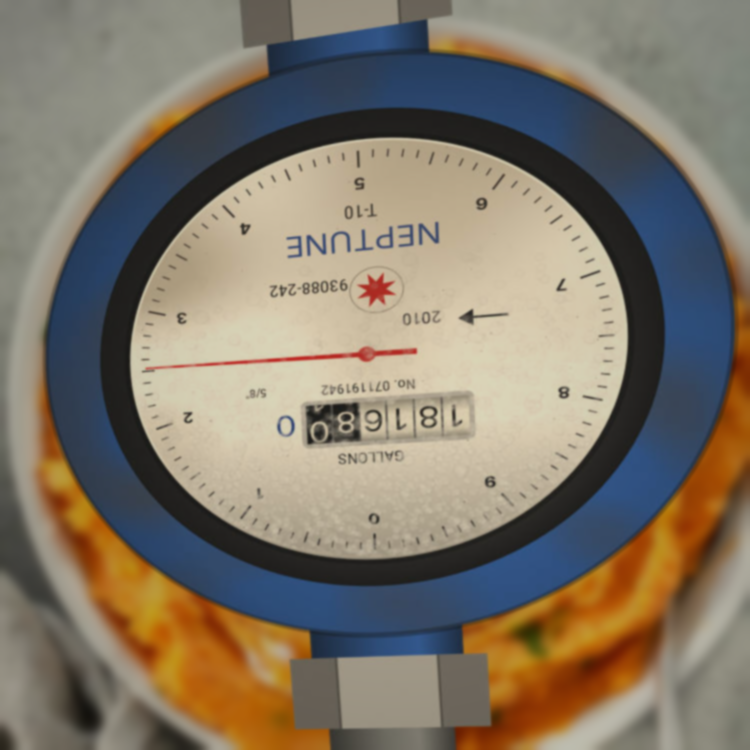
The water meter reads 1816802.5 gal
